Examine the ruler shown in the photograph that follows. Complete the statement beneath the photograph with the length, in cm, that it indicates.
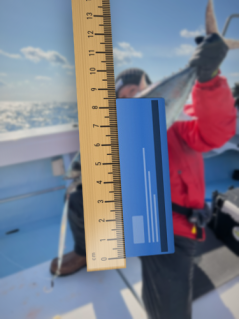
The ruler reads 8.5 cm
